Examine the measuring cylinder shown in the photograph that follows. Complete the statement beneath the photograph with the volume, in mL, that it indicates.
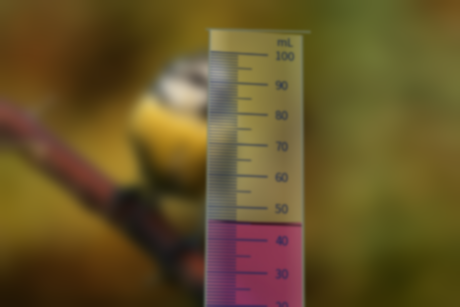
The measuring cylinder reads 45 mL
